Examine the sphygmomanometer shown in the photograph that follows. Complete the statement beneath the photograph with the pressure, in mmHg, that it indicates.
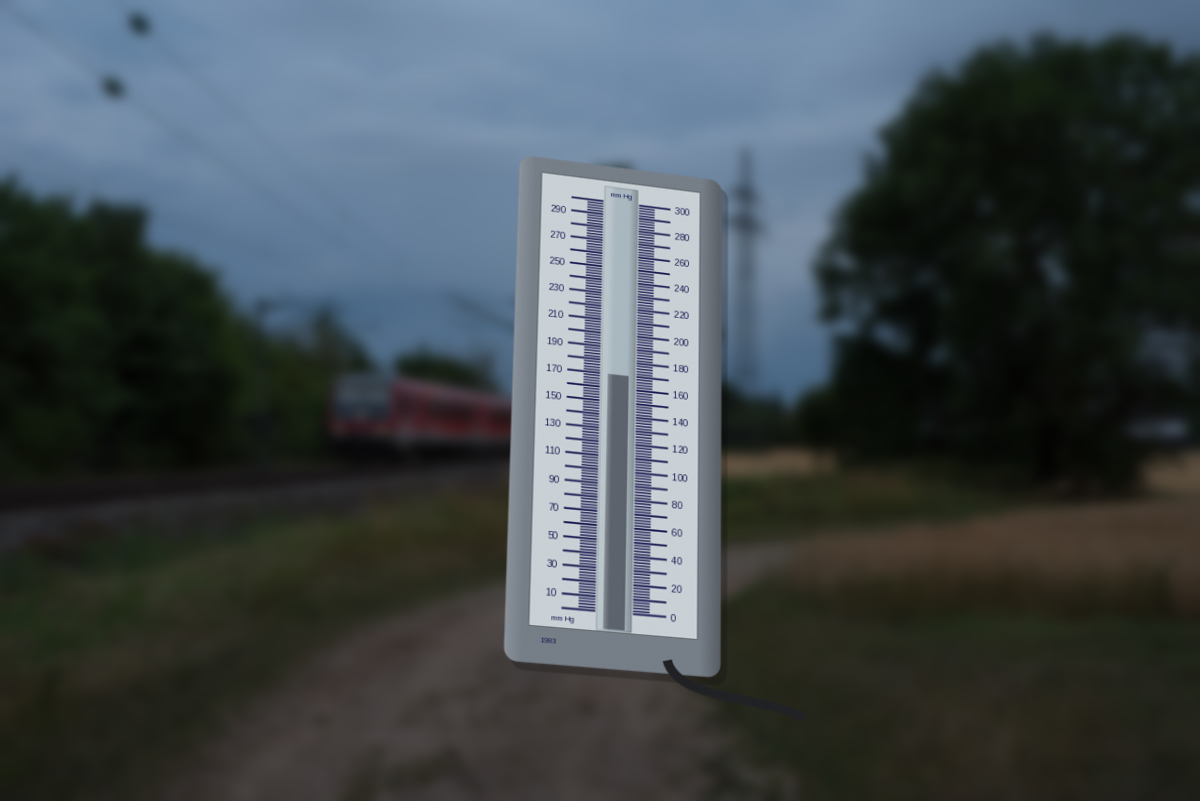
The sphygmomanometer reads 170 mmHg
